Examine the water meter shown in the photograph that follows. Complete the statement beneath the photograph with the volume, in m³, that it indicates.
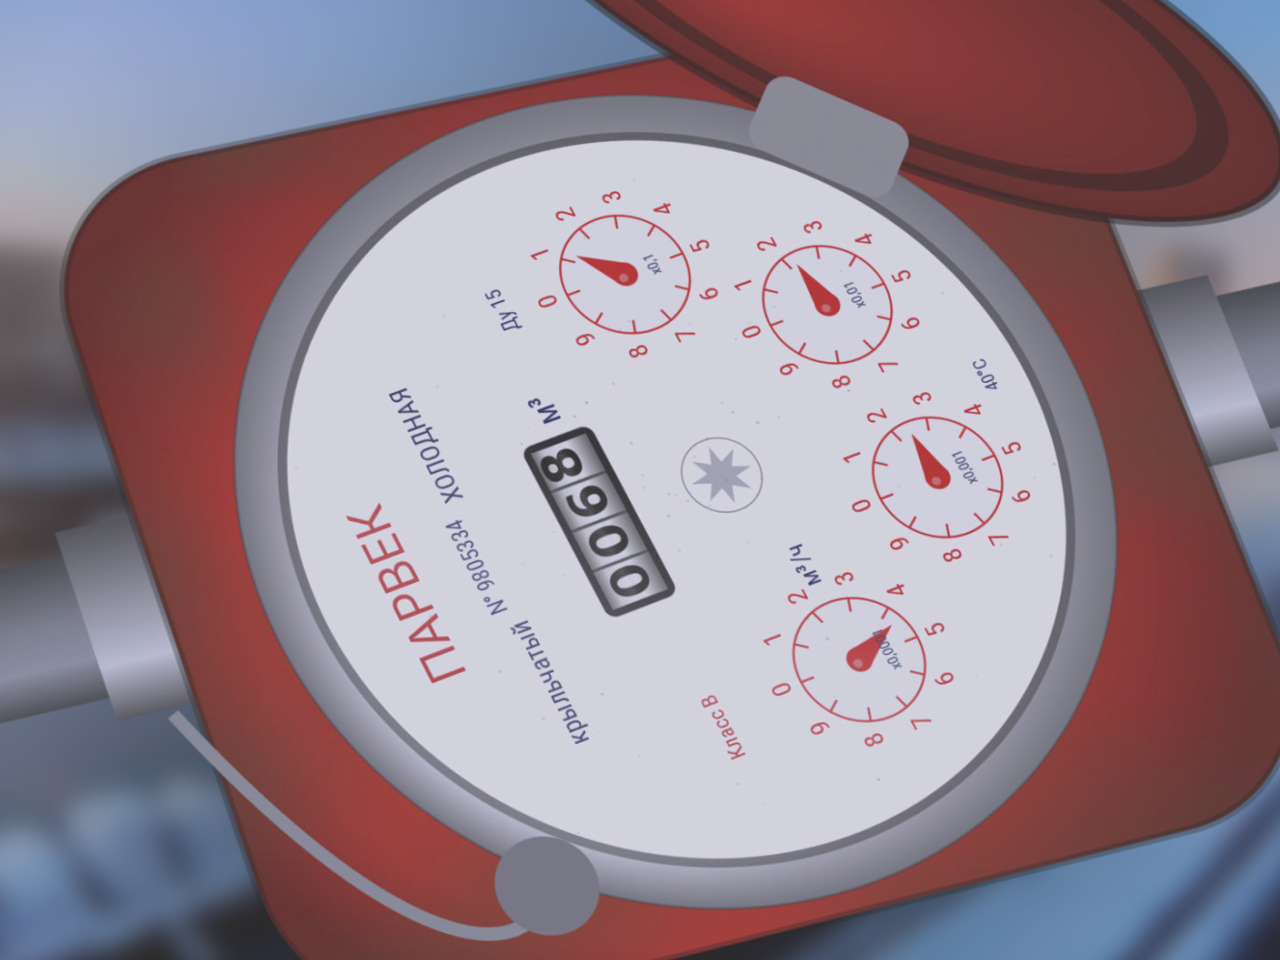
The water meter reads 68.1224 m³
